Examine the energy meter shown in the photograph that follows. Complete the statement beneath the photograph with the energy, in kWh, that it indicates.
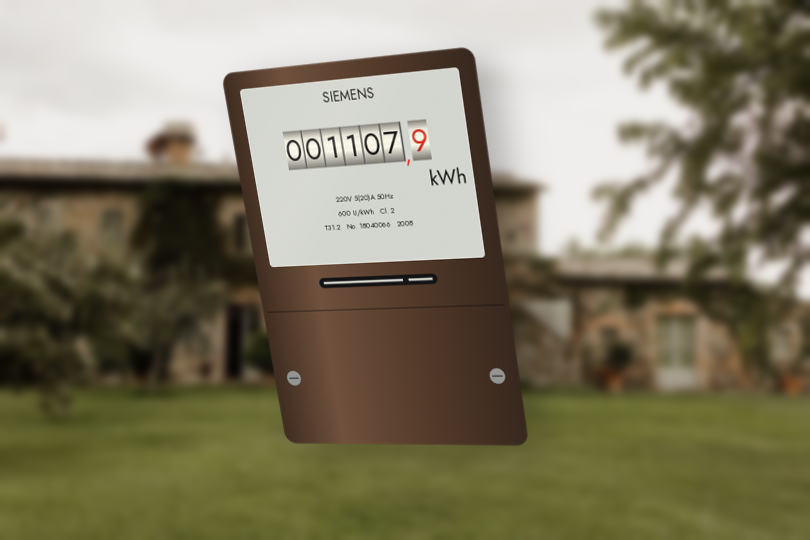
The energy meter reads 1107.9 kWh
